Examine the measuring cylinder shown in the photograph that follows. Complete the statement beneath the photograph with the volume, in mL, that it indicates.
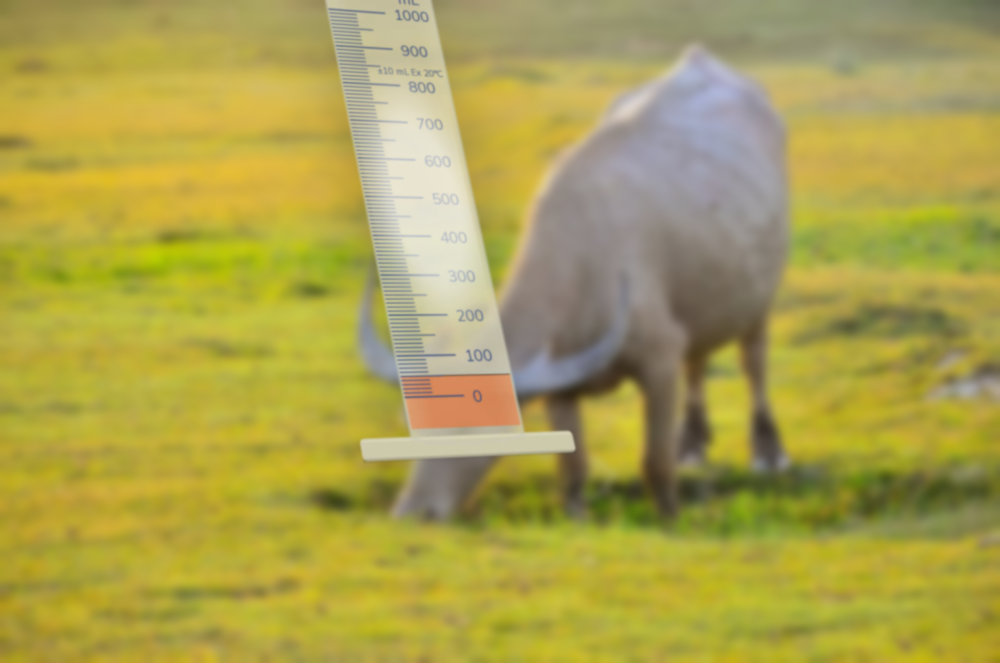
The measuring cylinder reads 50 mL
